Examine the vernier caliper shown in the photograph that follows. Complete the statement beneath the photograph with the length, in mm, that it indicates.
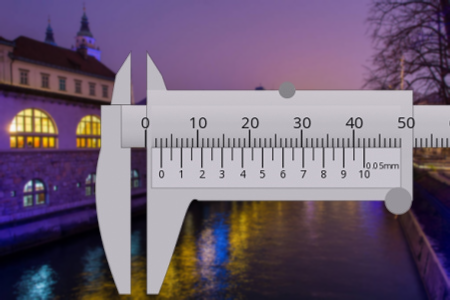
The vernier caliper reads 3.0 mm
